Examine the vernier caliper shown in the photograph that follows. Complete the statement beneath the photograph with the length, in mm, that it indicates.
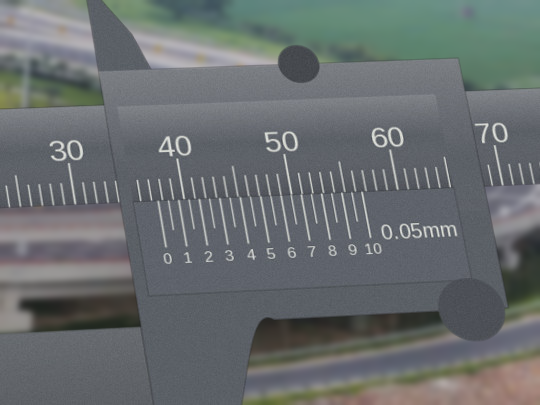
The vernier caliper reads 37.6 mm
